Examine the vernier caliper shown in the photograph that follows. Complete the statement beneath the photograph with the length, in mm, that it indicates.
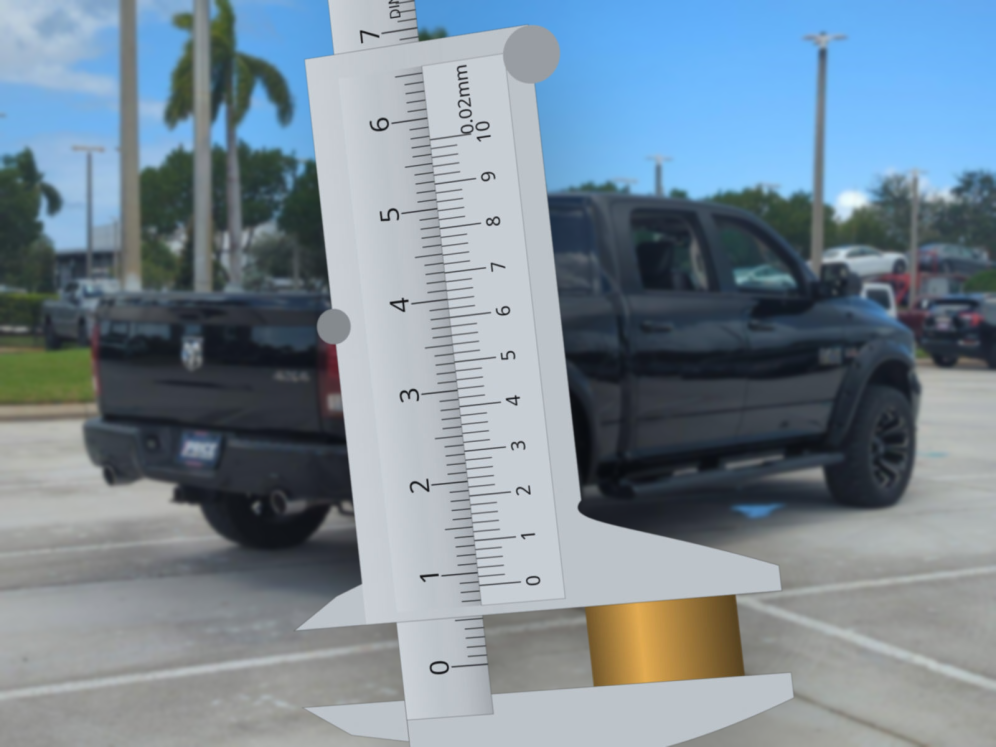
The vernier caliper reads 8.6 mm
